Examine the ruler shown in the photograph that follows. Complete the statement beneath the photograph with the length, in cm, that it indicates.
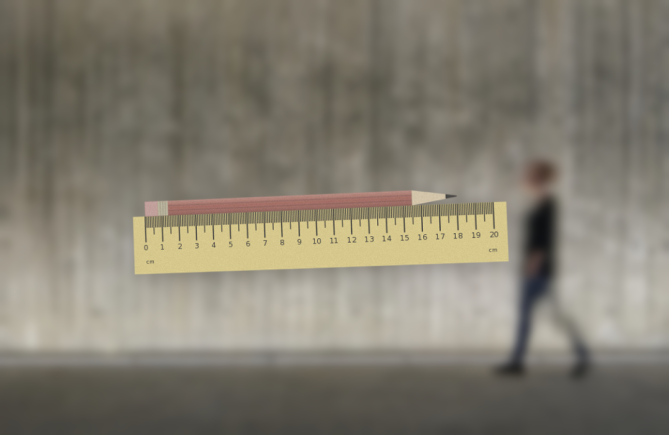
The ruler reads 18 cm
